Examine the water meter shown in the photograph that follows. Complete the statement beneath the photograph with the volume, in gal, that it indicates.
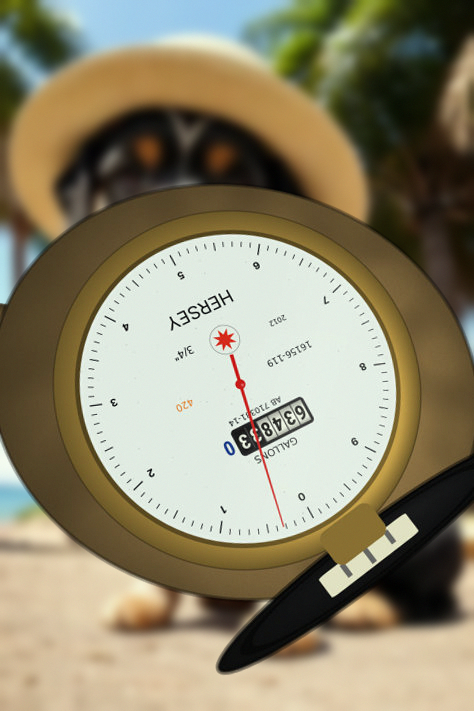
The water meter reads 6348330.3 gal
